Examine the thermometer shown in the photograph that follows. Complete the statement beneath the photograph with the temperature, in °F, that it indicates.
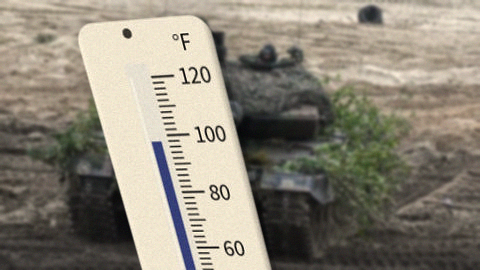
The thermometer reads 98 °F
